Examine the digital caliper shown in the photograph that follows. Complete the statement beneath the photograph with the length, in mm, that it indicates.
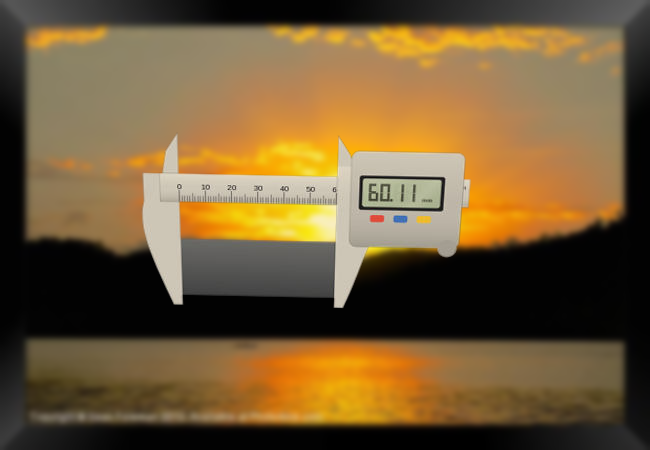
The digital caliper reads 60.11 mm
